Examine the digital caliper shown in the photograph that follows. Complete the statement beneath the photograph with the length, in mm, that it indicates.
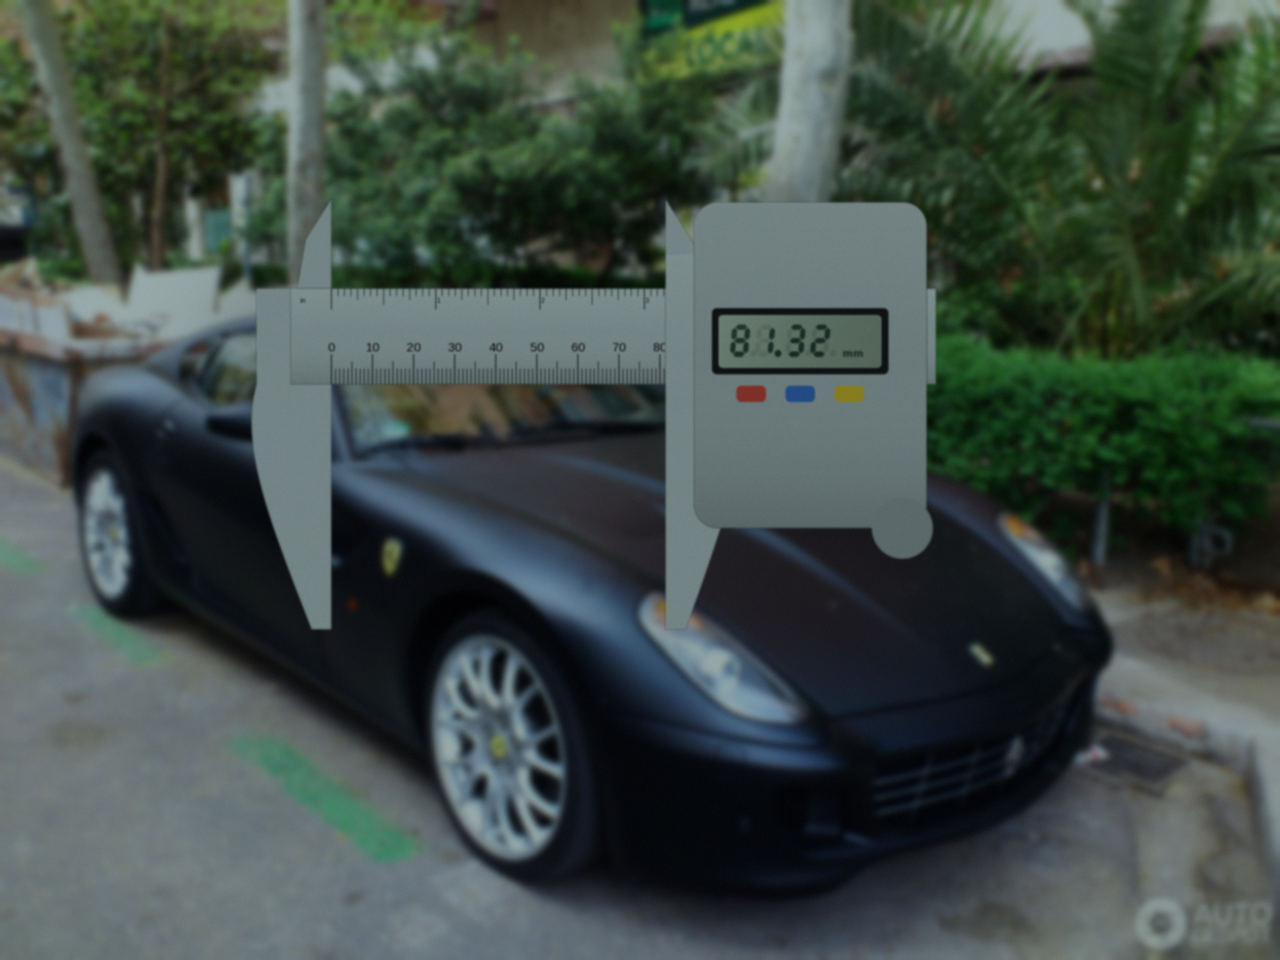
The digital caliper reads 81.32 mm
